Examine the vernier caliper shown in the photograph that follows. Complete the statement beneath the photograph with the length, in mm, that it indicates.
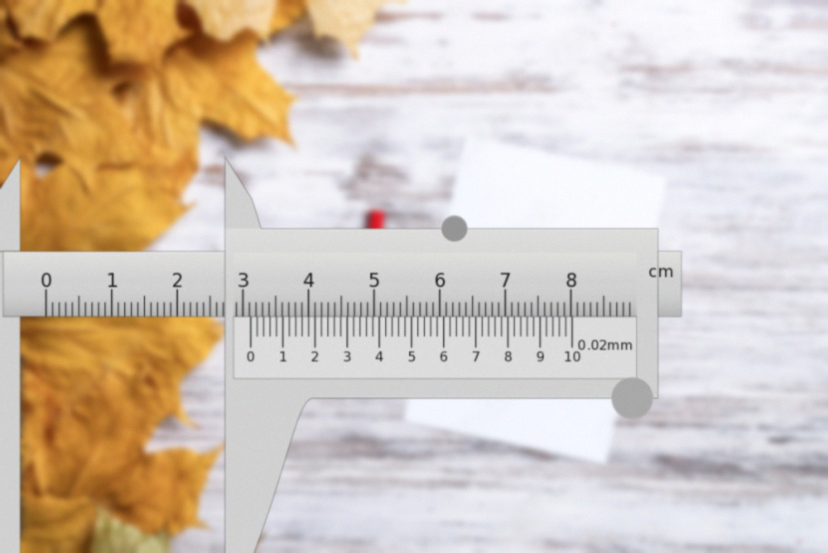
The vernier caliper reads 31.2 mm
